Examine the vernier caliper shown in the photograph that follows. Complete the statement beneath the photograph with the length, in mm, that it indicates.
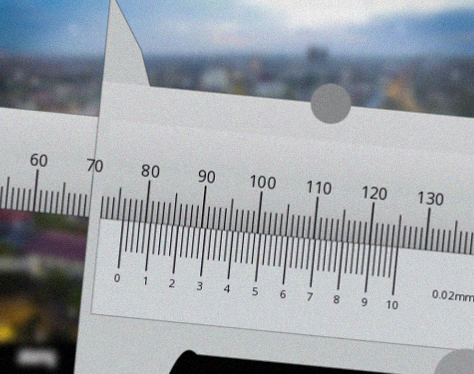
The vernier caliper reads 76.0 mm
